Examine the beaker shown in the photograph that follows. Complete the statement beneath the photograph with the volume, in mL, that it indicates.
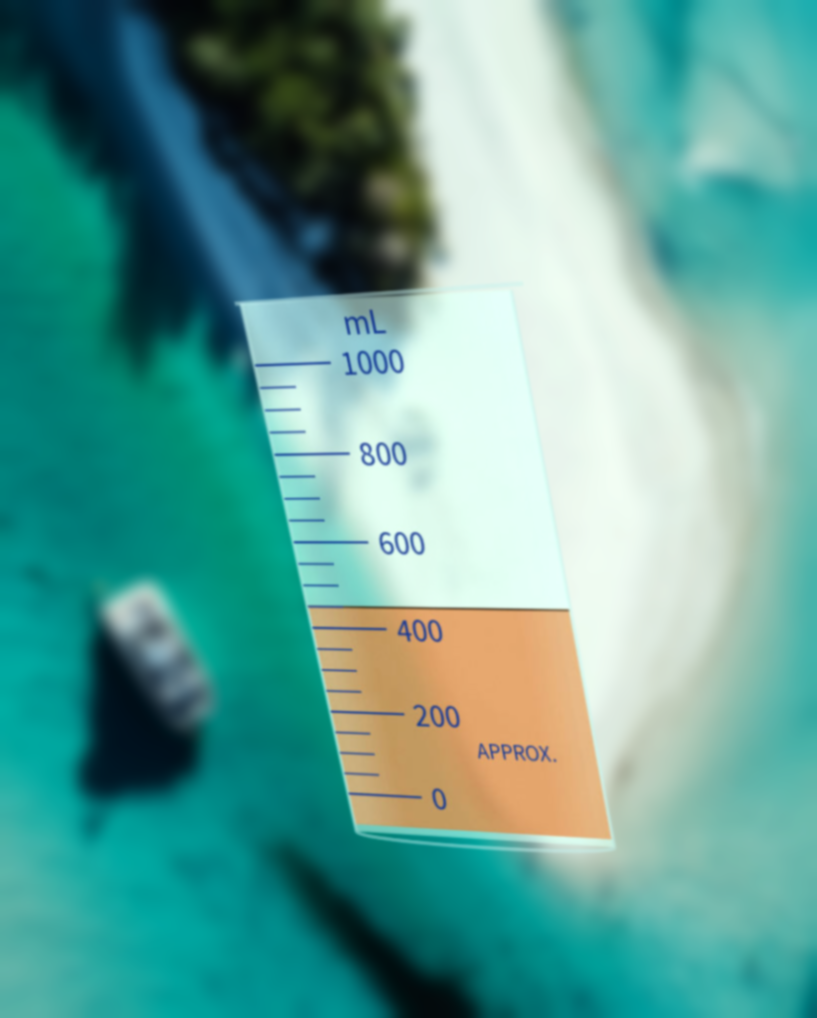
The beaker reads 450 mL
